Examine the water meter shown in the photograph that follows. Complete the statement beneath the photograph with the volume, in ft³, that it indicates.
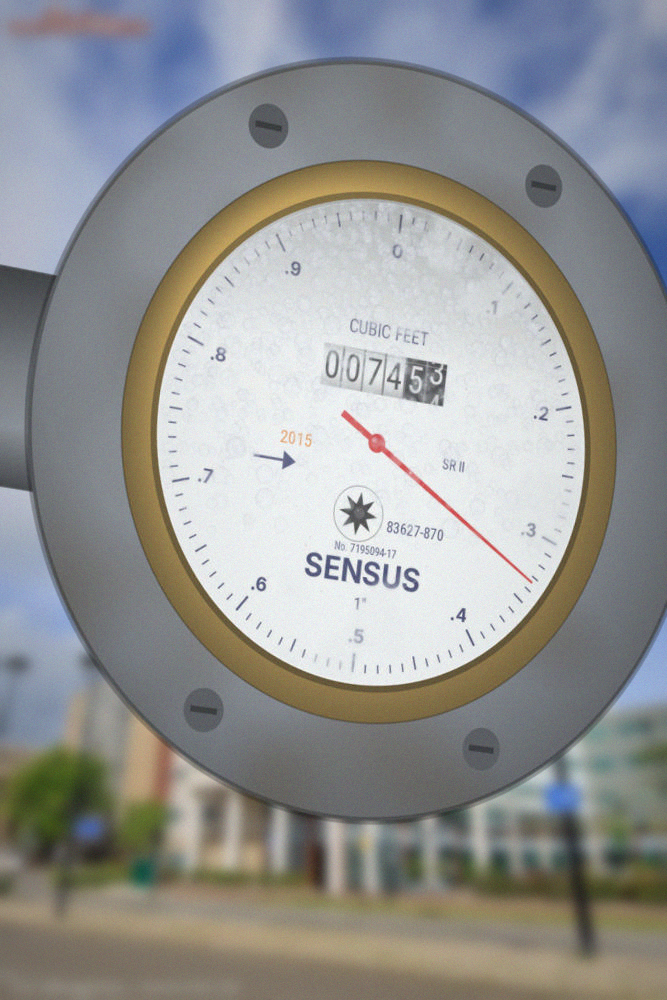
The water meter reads 7453.33 ft³
